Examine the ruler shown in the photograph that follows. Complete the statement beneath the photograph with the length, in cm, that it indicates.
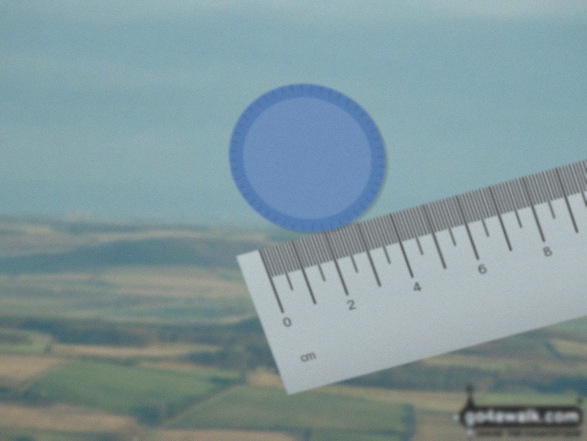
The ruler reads 4.5 cm
